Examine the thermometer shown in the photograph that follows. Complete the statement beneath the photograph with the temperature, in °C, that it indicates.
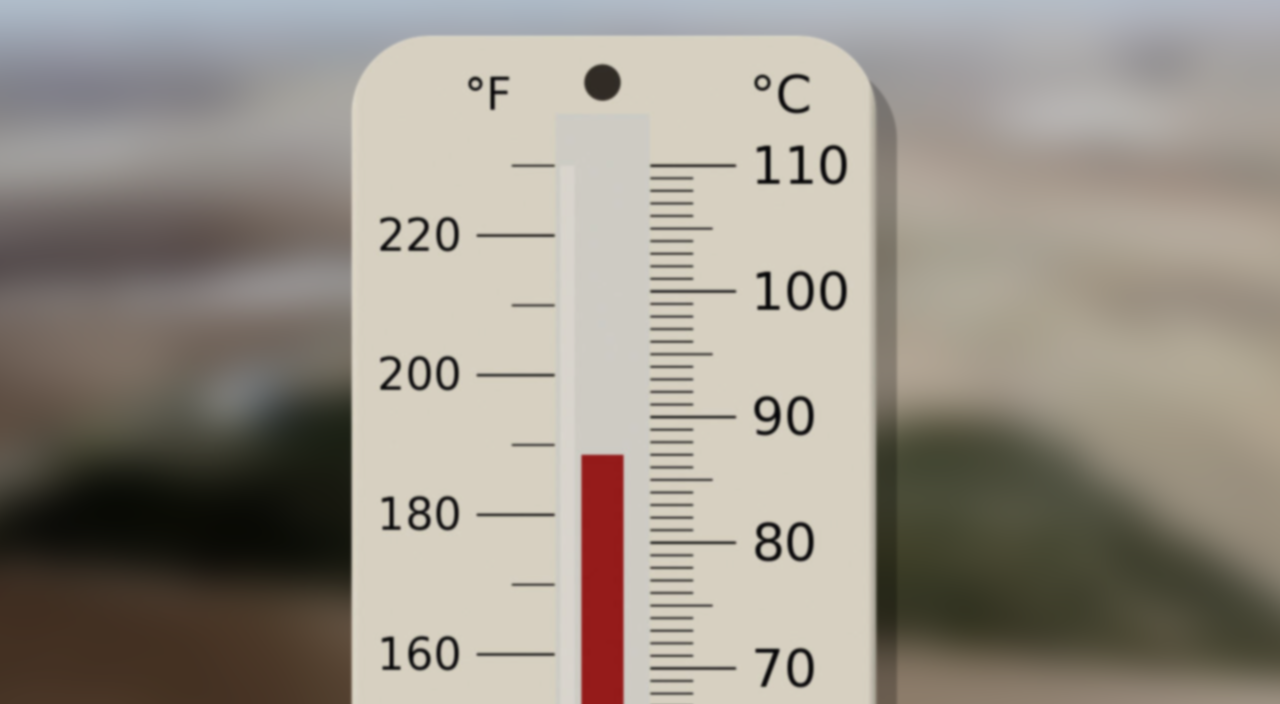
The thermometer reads 87 °C
